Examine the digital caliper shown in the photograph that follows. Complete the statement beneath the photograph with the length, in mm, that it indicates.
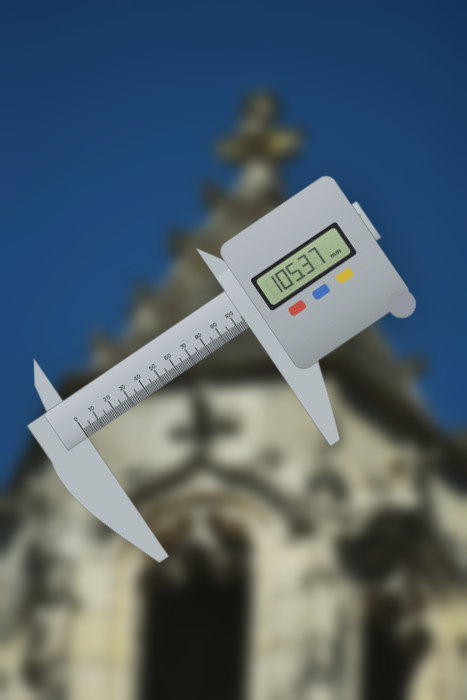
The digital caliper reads 105.37 mm
